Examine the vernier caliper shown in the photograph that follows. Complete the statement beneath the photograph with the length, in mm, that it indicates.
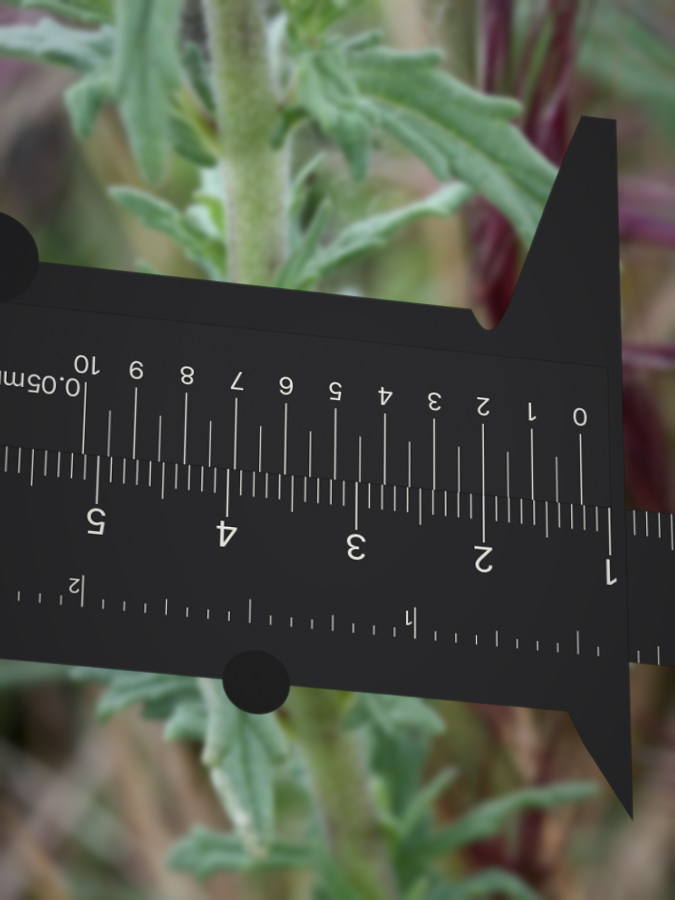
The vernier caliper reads 12.2 mm
